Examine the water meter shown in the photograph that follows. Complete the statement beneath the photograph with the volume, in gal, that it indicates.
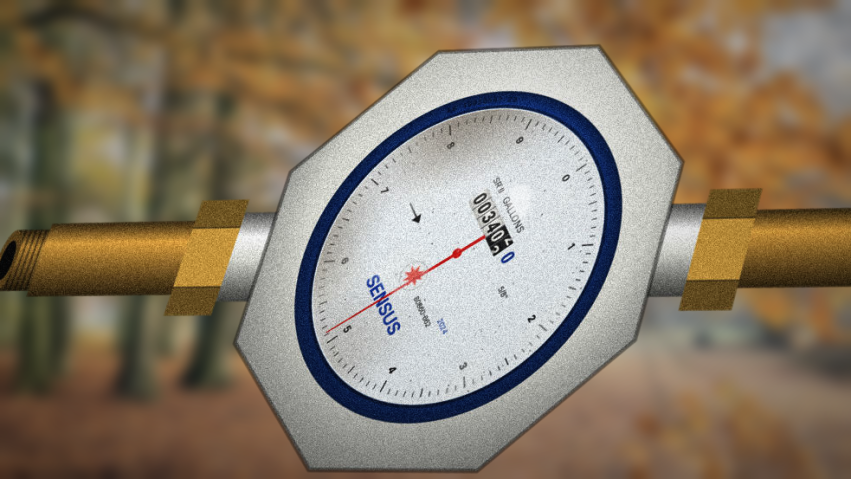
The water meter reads 34025.1 gal
